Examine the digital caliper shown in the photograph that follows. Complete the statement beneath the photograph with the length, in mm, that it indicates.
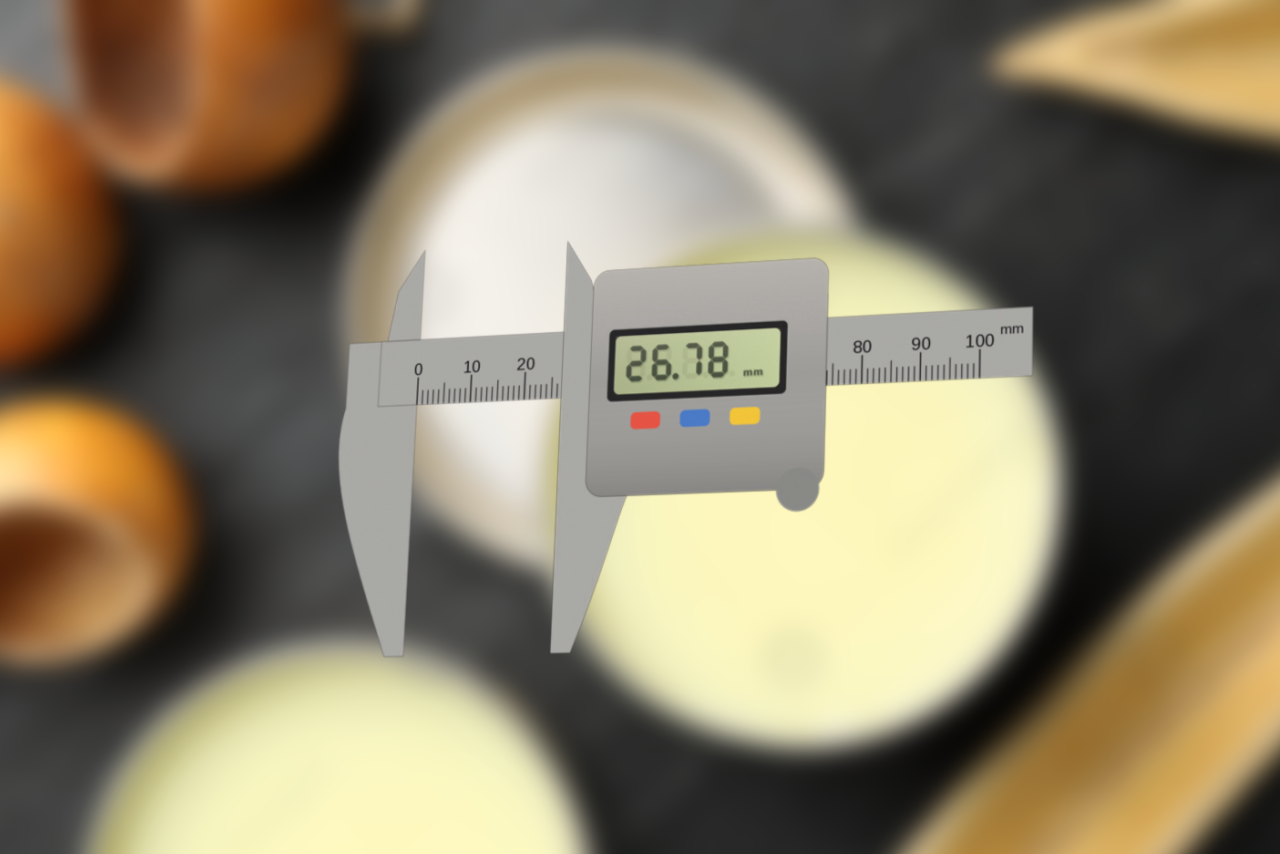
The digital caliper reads 26.78 mm
